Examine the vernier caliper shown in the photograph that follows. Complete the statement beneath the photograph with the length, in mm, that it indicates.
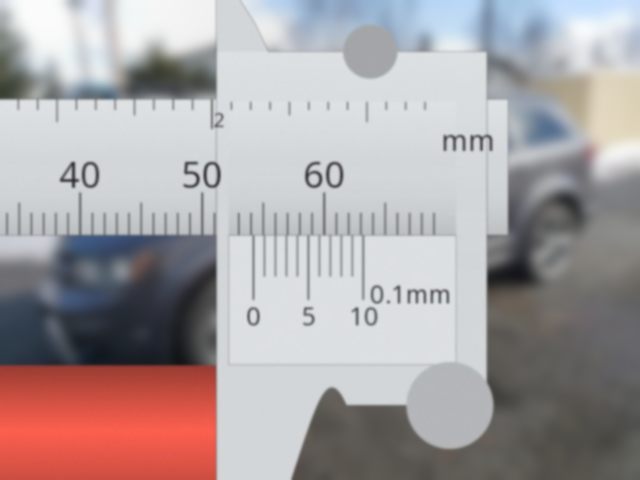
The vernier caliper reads 54.2 mm
